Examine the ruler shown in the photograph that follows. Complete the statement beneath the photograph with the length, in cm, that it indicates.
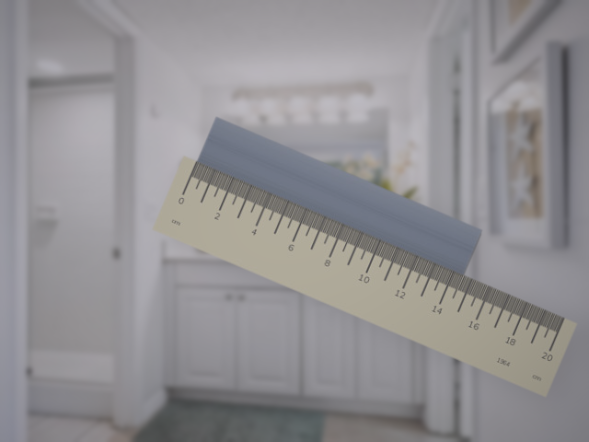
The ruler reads 14.5 cm
